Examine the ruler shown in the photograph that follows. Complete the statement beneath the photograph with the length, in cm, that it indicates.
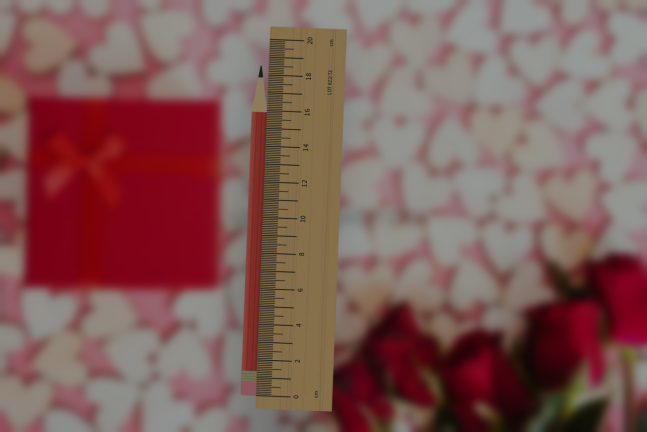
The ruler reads 18.5 cm
